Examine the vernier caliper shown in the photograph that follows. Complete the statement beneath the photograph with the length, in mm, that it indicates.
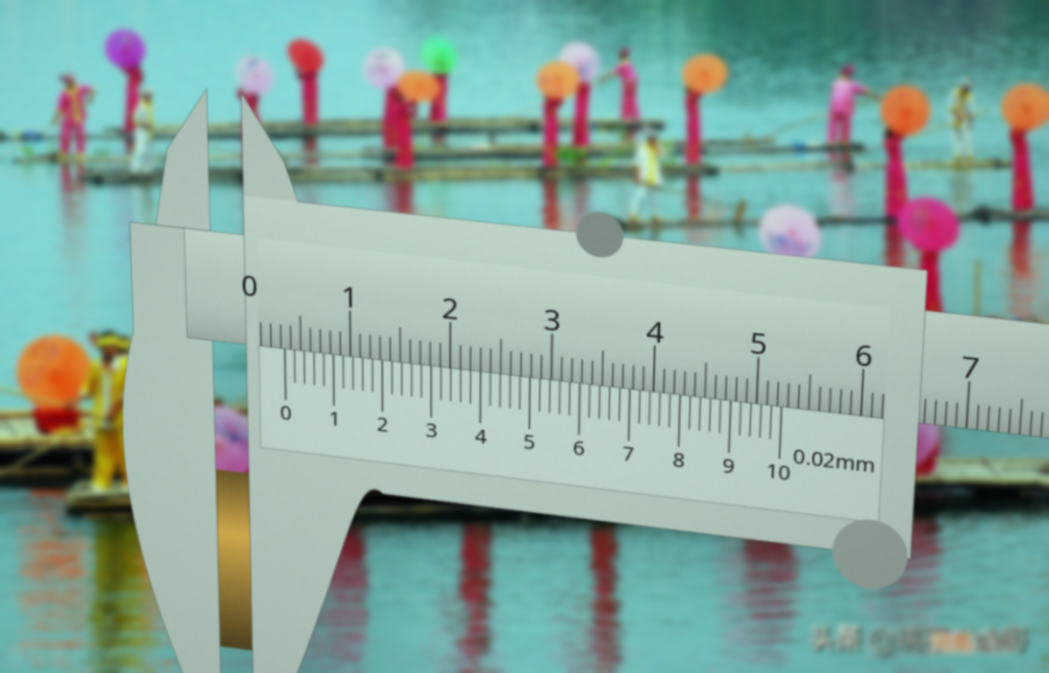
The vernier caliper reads 3.4 mm
